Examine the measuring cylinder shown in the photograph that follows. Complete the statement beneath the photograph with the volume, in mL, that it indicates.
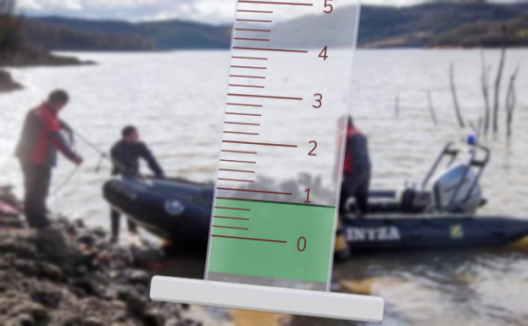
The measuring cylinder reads 0.8 mL
